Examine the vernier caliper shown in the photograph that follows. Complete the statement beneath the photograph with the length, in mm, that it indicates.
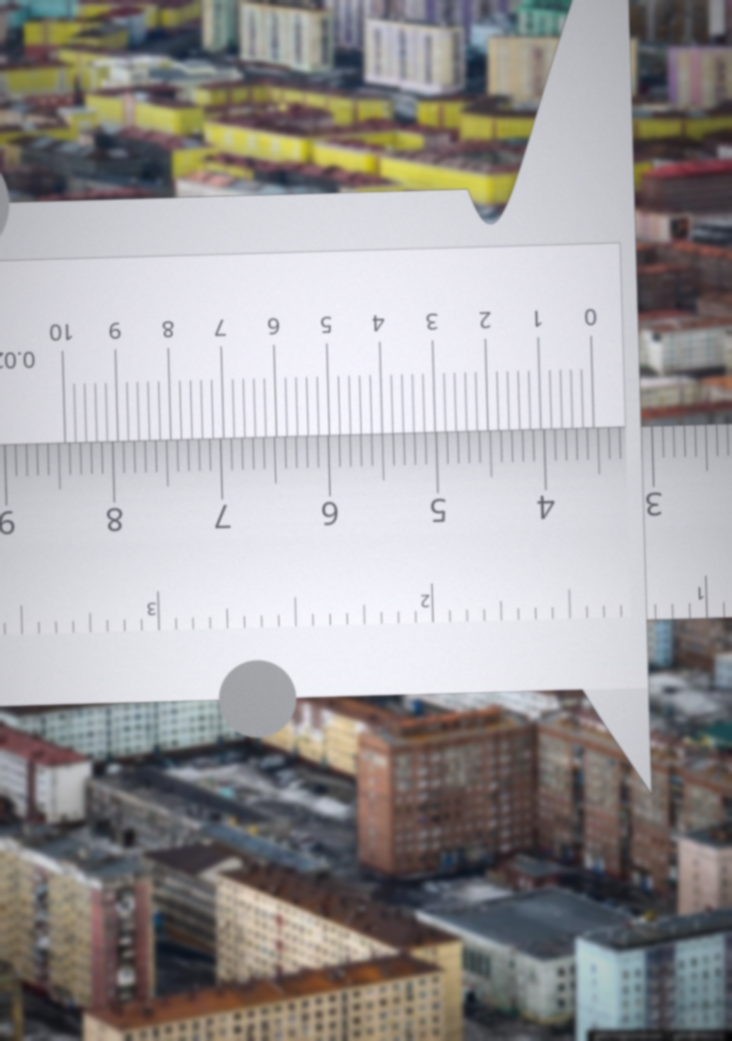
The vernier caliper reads 35.4 mm
